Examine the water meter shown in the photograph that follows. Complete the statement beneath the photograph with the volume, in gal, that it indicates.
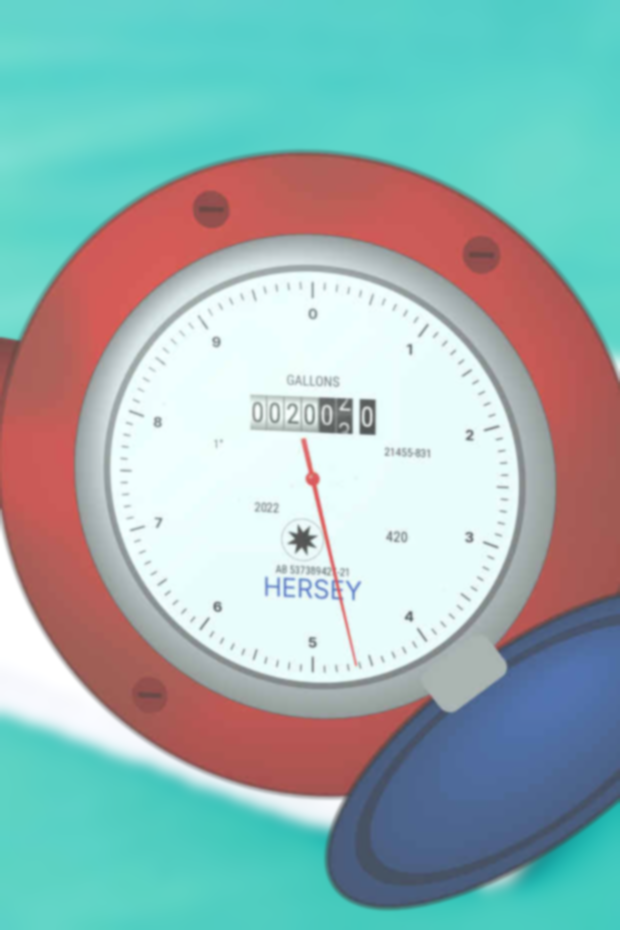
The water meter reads 20024.6 gal
